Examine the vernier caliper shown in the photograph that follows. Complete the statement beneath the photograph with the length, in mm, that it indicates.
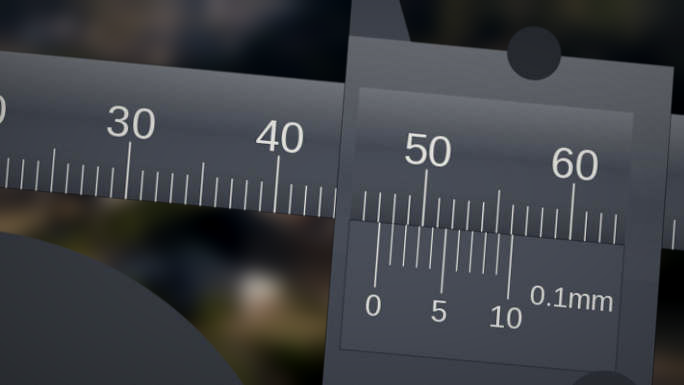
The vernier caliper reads 47.1 mm
